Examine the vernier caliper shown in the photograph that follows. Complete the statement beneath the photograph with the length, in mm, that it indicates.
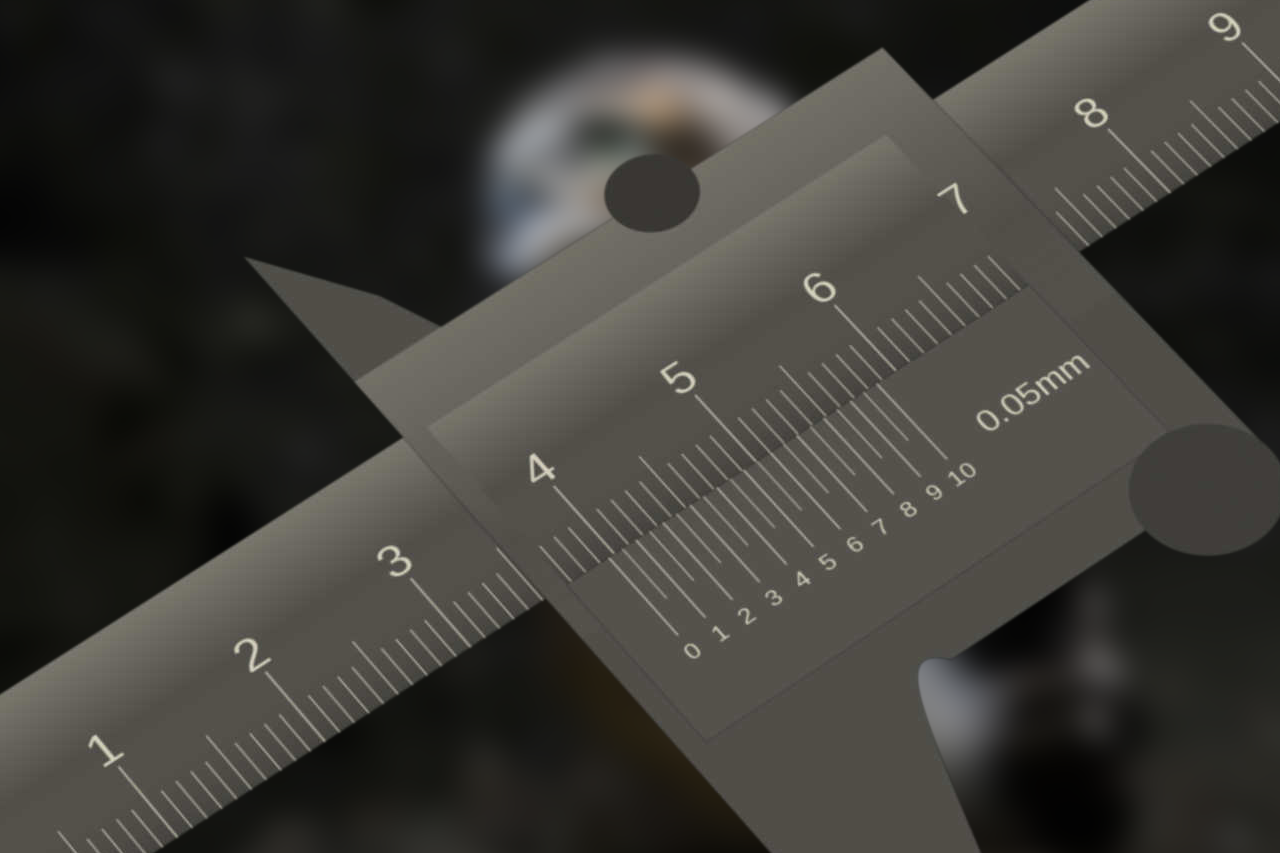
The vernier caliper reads 39.6 mm
